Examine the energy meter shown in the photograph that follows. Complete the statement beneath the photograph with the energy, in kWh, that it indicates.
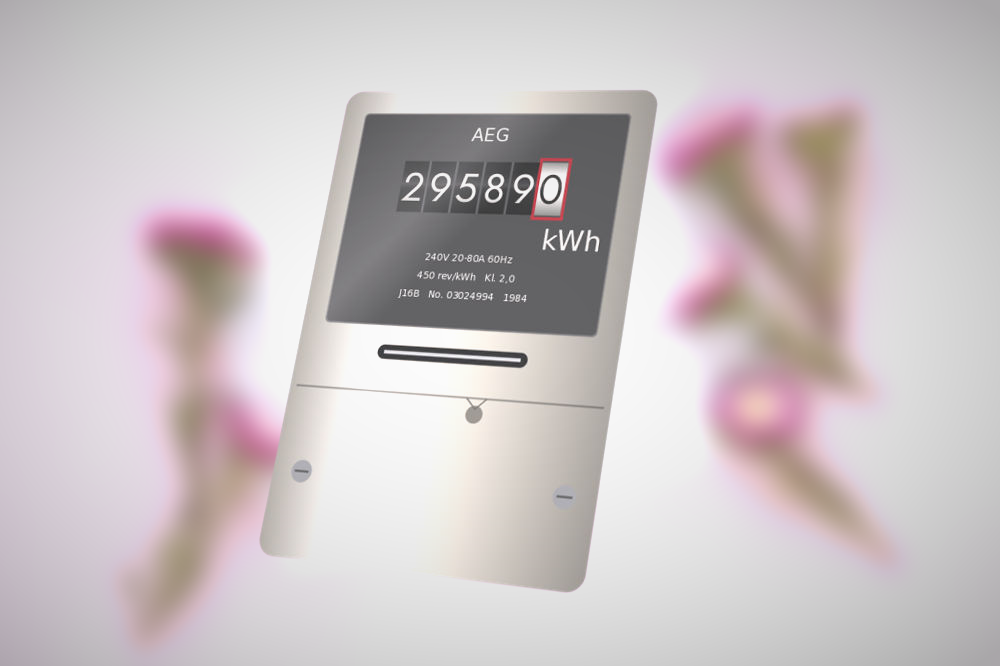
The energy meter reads 29589.0 kWh
